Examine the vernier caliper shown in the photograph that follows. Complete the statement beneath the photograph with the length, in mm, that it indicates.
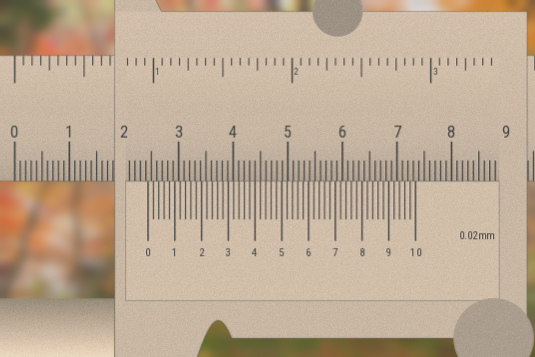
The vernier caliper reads 24.4 mm
